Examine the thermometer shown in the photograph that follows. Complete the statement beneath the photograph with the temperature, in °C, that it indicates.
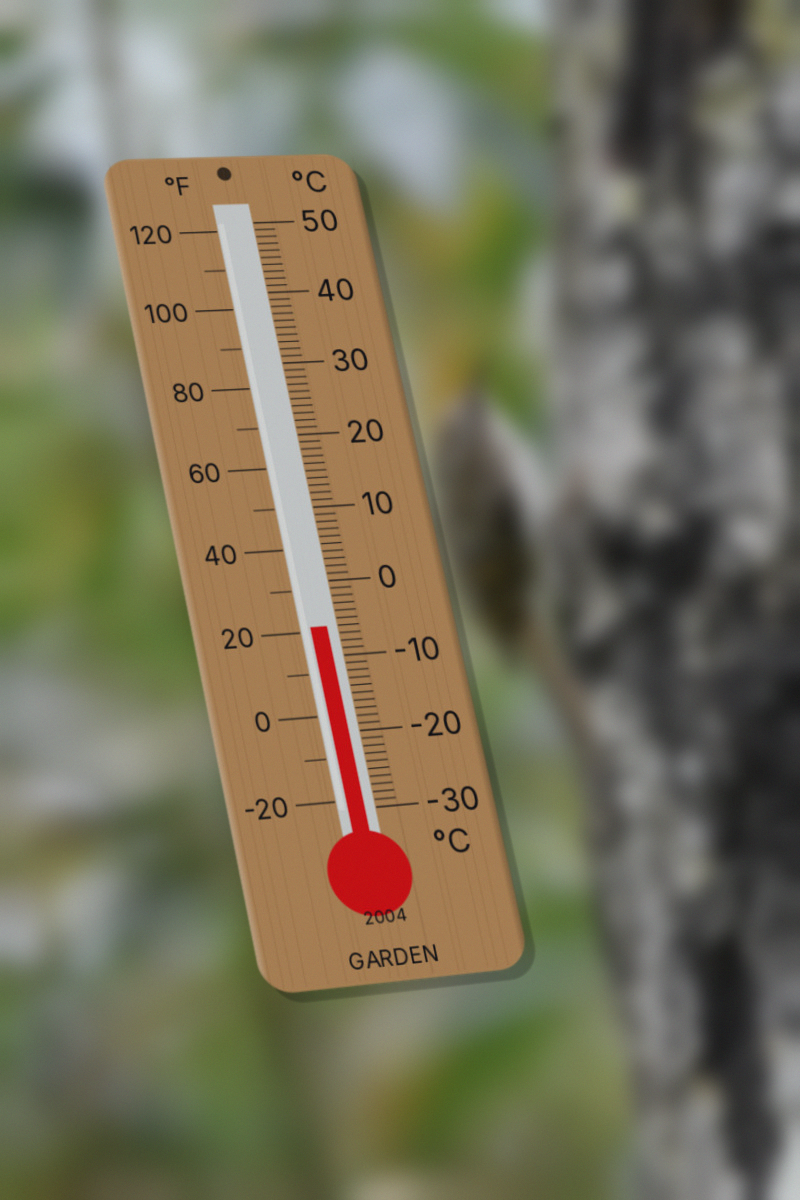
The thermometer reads -6 °C
